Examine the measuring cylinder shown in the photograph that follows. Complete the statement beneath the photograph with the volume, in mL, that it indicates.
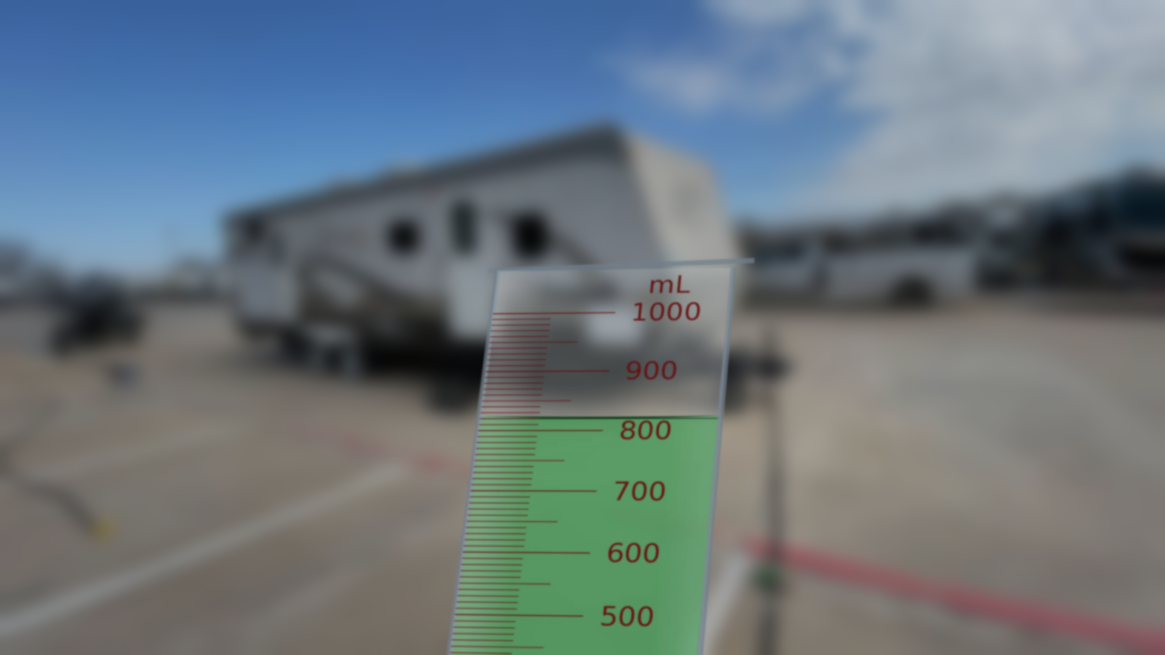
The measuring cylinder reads 820 mL
